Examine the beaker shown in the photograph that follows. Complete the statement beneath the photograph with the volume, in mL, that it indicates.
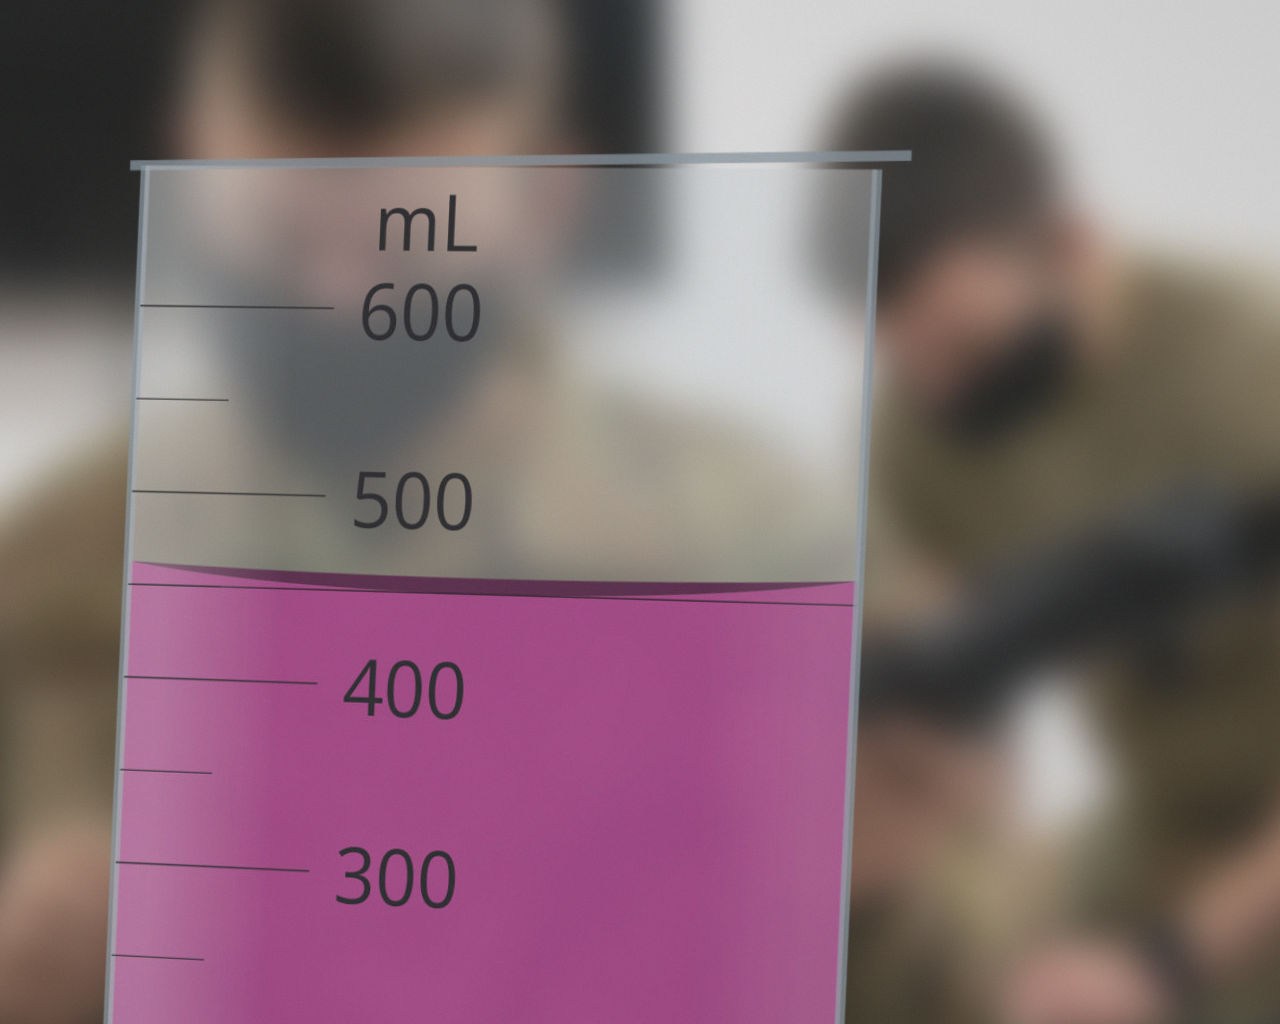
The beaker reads 450 mL
